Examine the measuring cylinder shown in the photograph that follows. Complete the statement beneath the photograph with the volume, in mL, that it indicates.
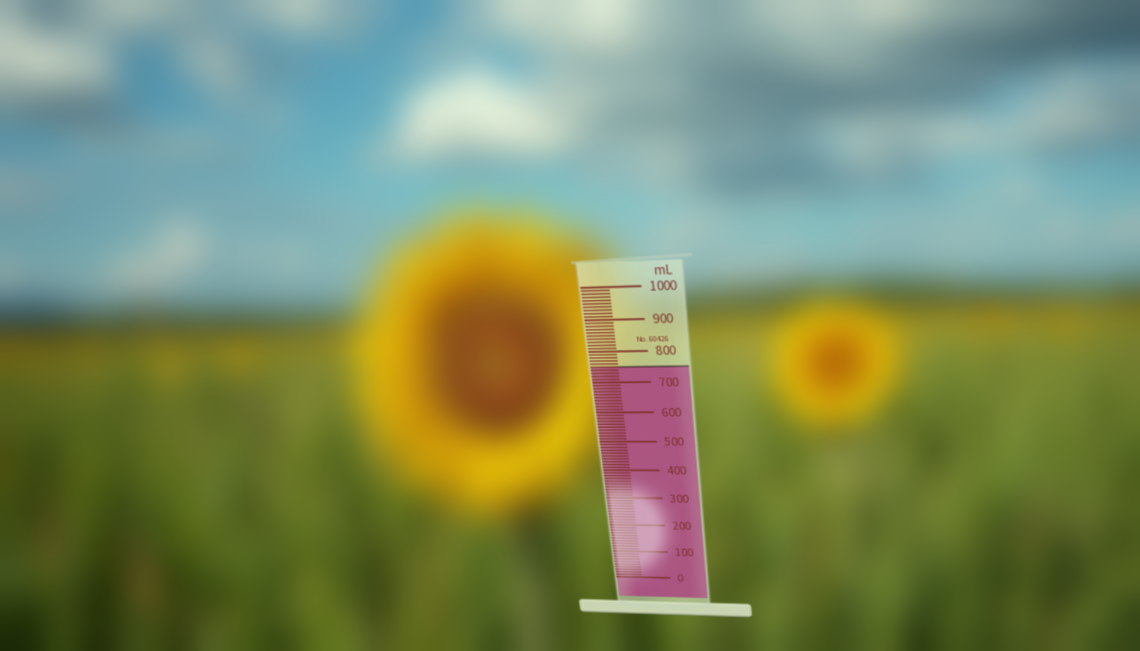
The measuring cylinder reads 750 mL
